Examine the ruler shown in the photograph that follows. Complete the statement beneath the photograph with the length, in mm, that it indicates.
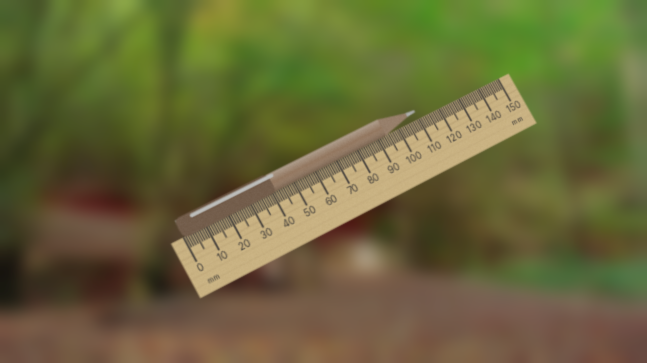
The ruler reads 110 mm
